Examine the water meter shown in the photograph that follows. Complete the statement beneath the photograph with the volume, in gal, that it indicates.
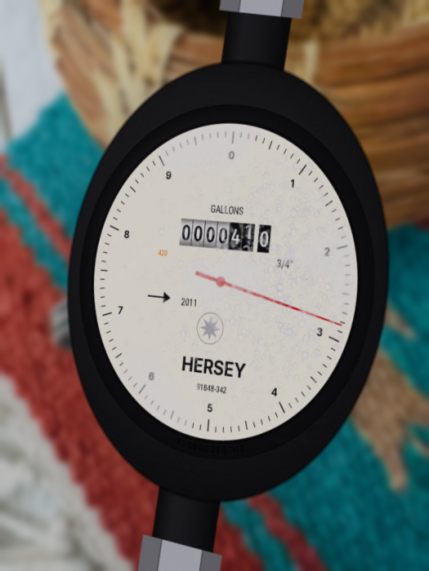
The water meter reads 412.8 gal
